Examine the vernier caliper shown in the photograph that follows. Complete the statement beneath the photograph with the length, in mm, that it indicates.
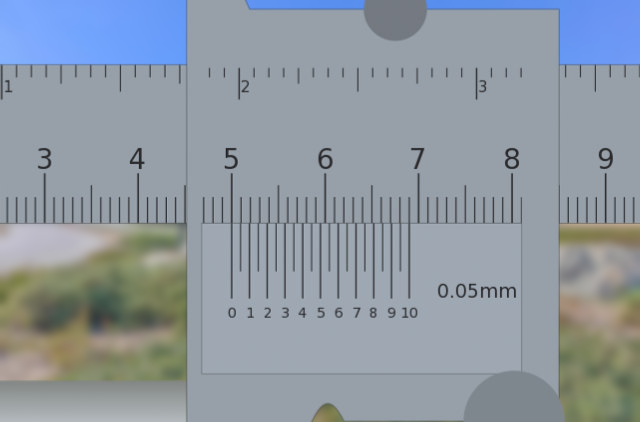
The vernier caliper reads 50.0 mm
